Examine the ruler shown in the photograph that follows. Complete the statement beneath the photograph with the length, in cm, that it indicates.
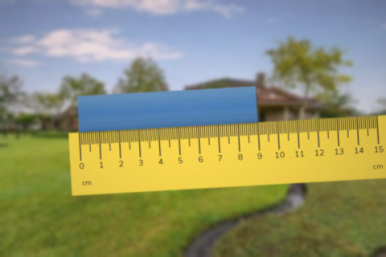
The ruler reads 9 cm
